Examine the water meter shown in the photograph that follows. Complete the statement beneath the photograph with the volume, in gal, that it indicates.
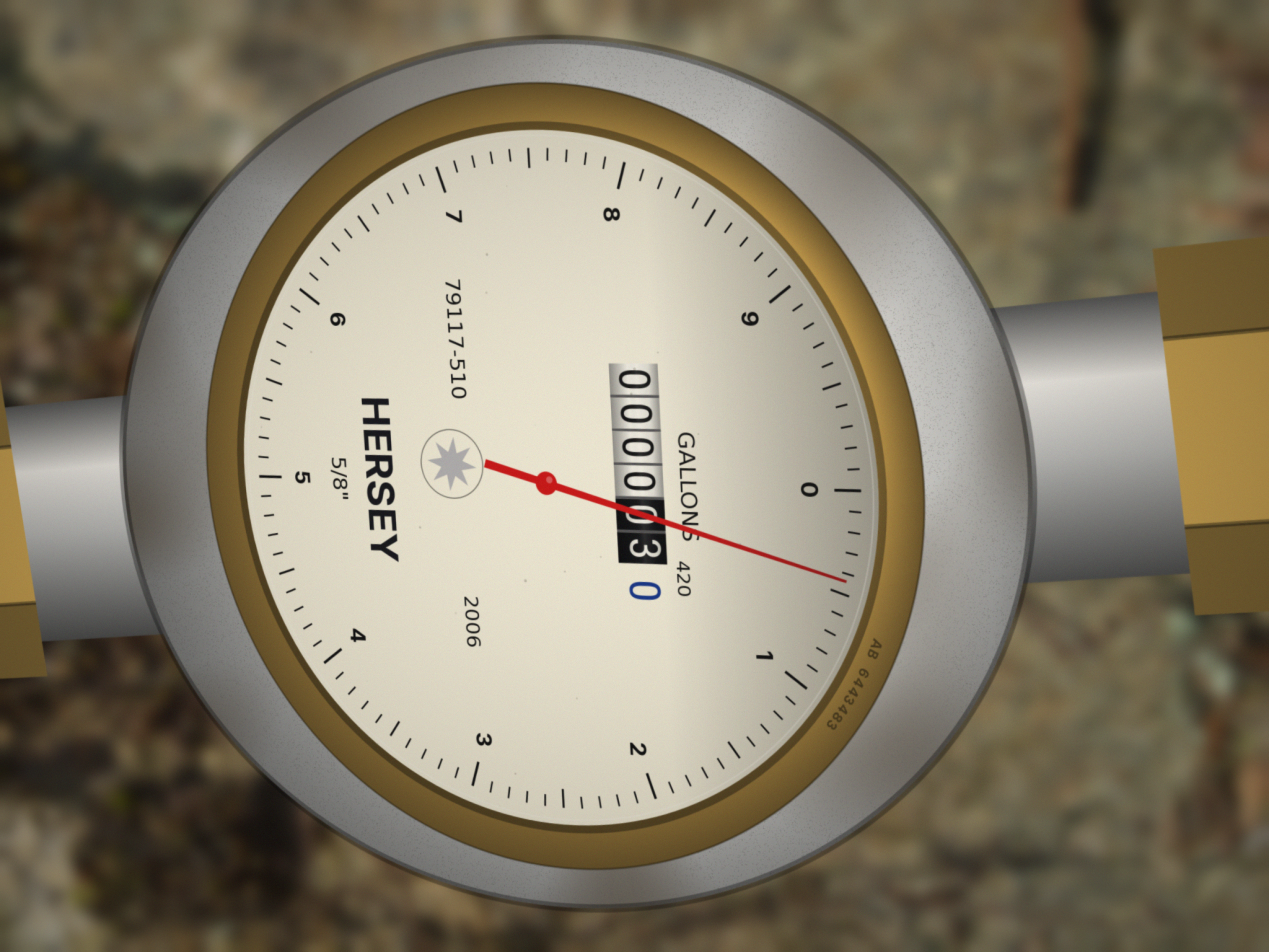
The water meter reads 30.4 gal
